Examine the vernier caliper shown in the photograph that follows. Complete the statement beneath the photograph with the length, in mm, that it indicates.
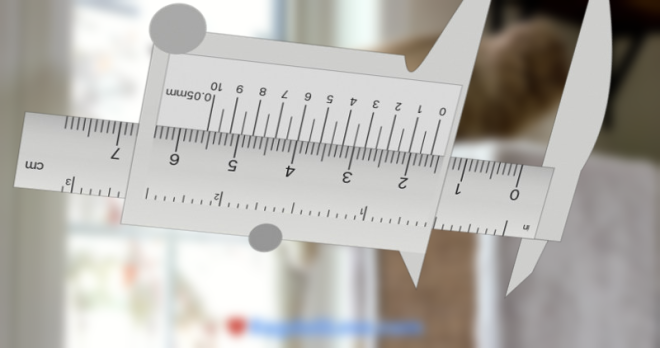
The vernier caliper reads 16.4 mm
